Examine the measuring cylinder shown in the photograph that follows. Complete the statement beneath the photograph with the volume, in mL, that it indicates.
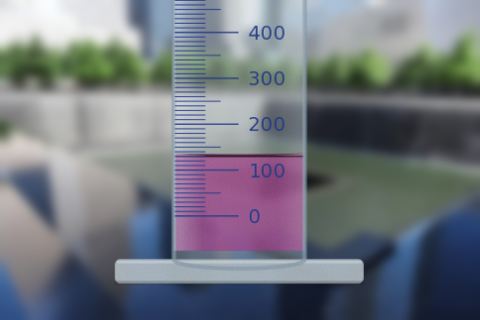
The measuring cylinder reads 130 mL
